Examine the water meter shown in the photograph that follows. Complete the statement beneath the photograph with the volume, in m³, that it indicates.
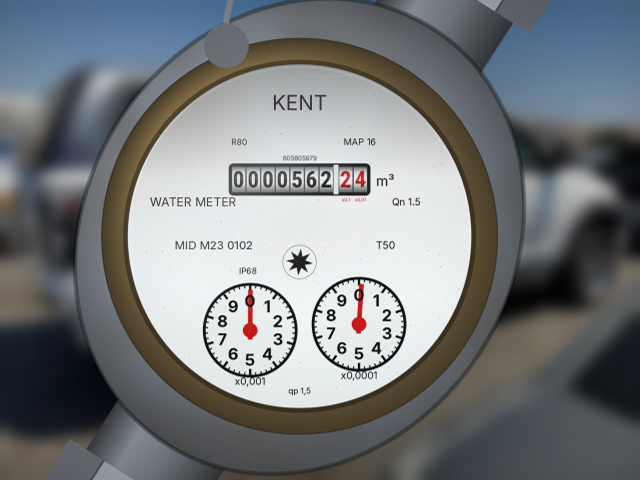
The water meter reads 562.2400 m³
